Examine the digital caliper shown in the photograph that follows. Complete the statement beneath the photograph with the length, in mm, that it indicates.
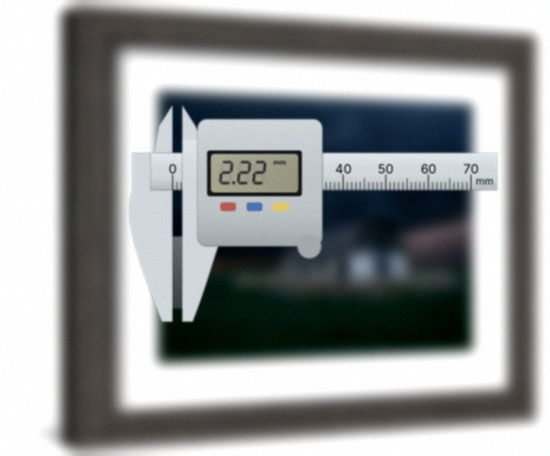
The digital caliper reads 2.22 mm
